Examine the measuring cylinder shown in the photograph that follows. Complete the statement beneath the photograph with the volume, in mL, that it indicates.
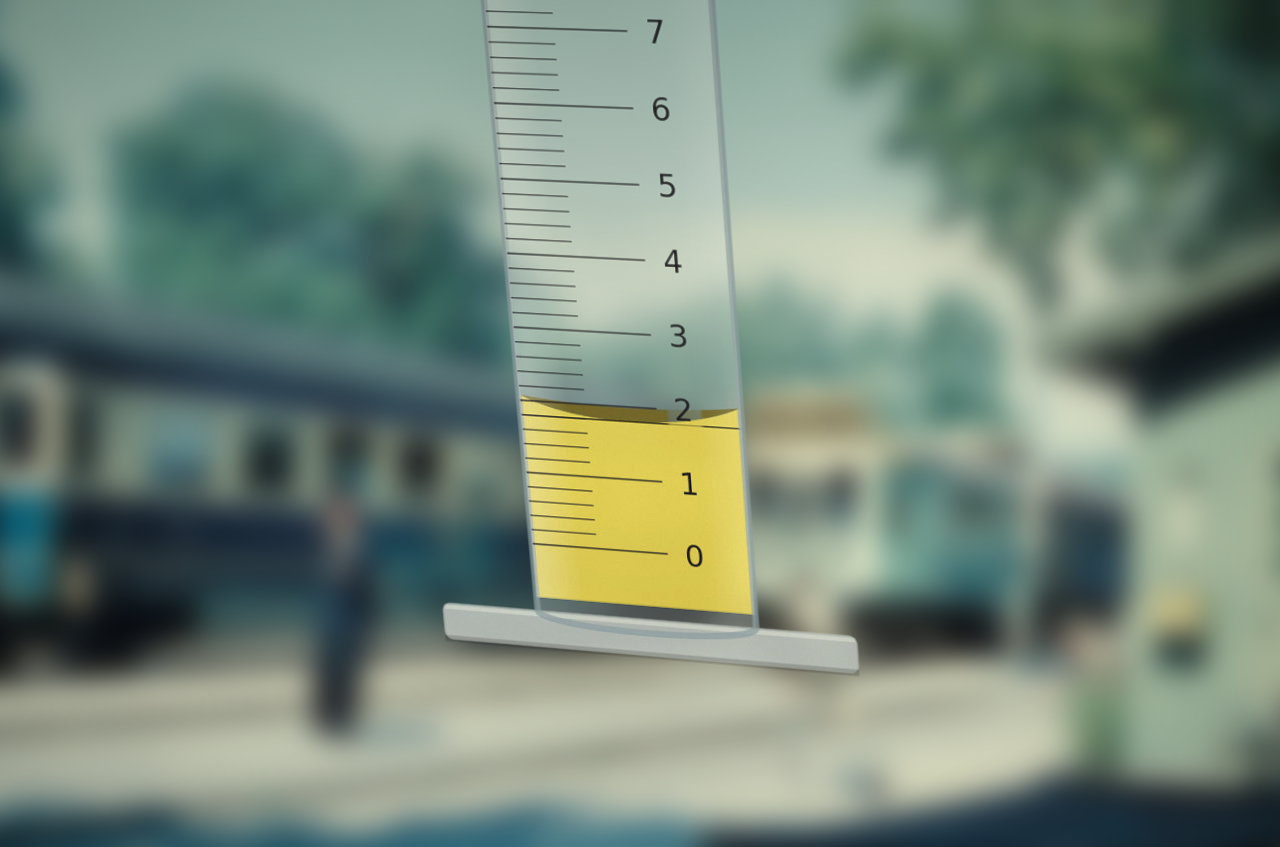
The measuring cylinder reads 1.8 mL
